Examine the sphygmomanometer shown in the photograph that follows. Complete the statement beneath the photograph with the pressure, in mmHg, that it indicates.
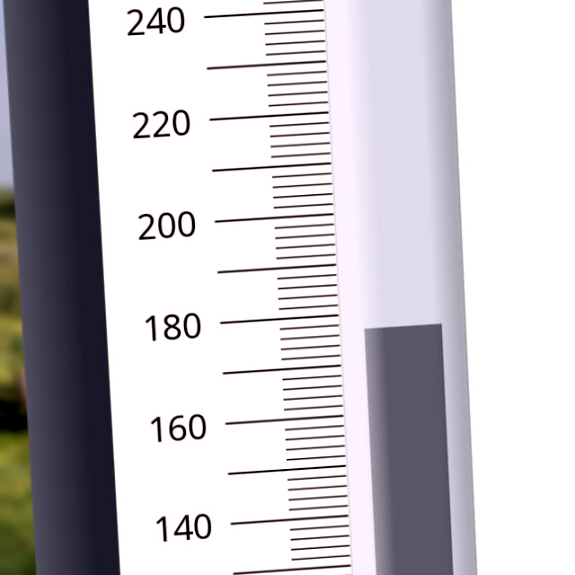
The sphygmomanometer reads 177 mmHg
